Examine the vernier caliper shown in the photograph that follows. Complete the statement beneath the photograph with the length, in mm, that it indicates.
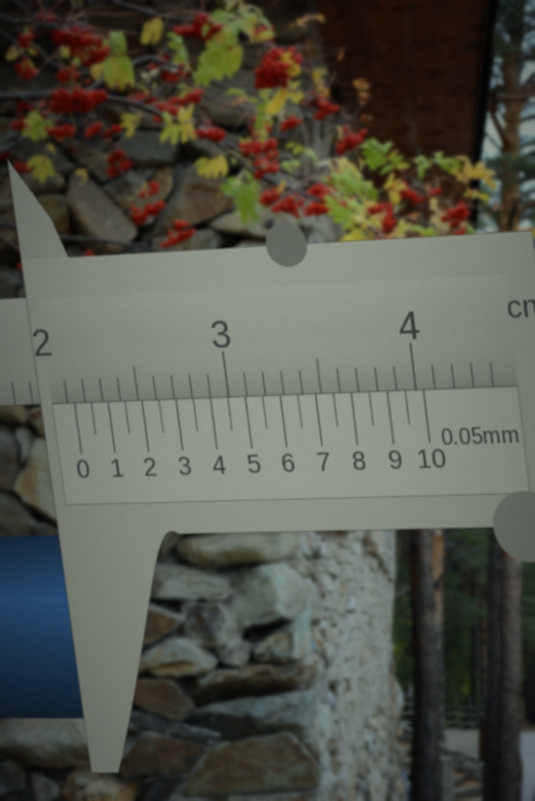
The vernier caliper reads 21.4 mm
